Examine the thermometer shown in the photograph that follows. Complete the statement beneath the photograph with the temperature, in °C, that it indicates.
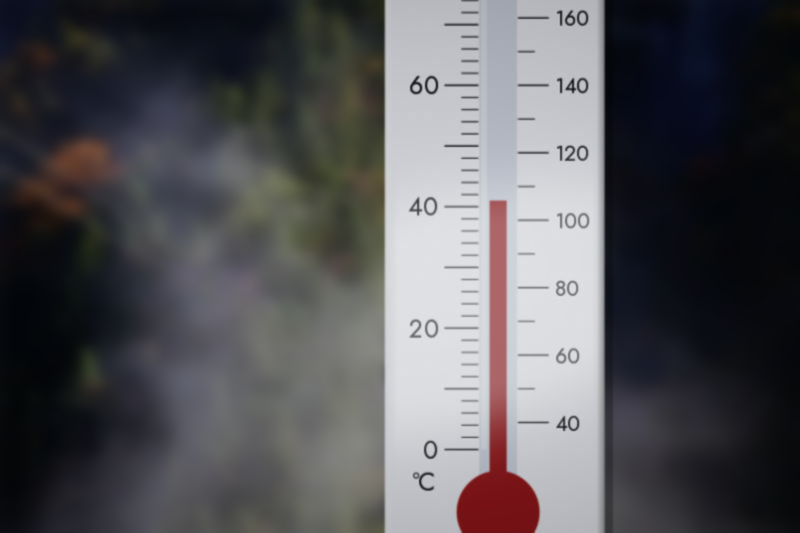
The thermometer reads 41 °C
